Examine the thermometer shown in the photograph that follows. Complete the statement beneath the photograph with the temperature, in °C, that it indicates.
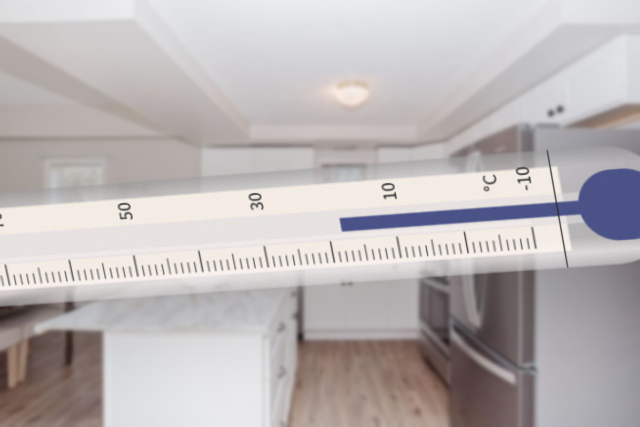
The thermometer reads 18 °C
